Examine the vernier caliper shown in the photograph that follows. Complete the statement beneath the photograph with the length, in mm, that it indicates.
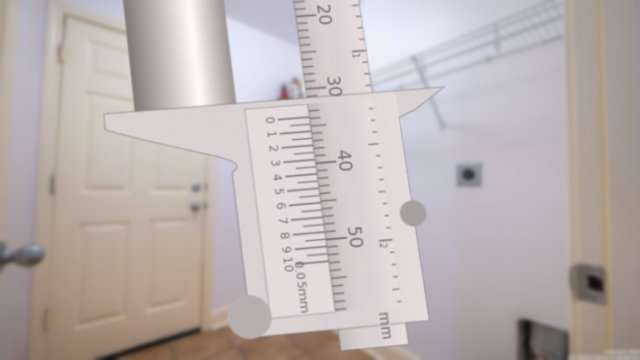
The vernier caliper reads 33.8 mm
